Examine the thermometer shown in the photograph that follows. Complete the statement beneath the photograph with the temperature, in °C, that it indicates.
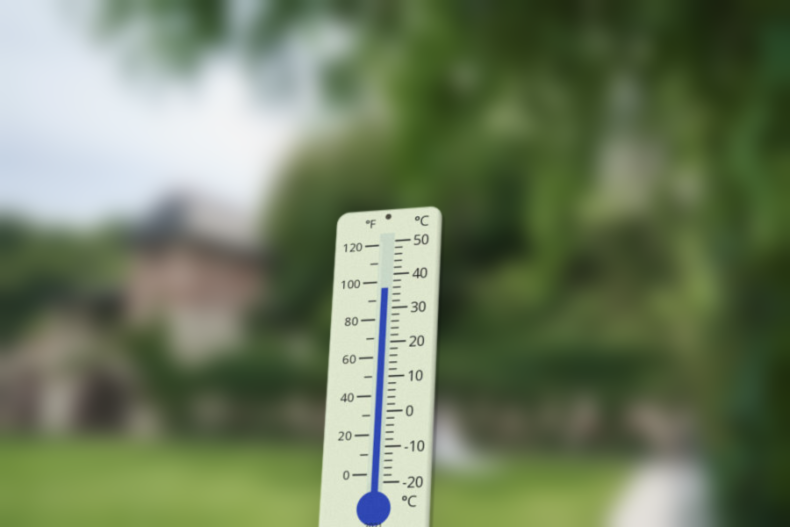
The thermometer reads 36 °C
